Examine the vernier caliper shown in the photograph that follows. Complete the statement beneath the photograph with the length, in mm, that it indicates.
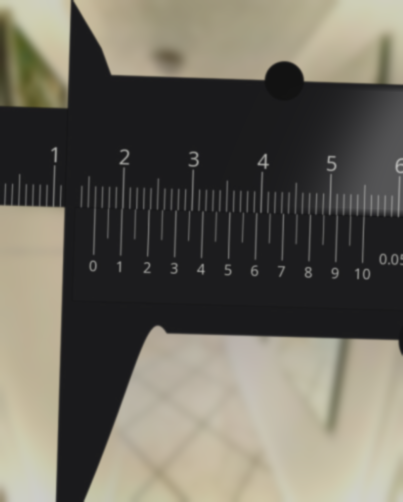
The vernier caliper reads 16.0 mm
